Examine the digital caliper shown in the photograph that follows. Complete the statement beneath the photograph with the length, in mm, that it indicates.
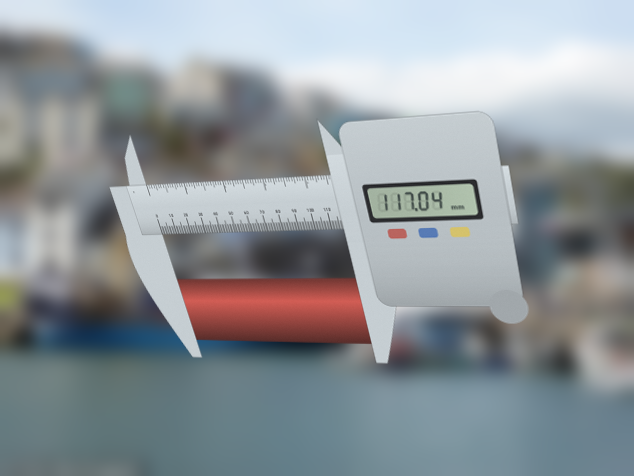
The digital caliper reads 117.04 mm
